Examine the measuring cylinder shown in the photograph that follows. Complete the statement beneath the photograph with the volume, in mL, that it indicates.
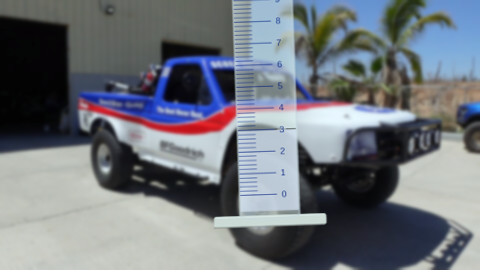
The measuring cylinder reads 3 mL
